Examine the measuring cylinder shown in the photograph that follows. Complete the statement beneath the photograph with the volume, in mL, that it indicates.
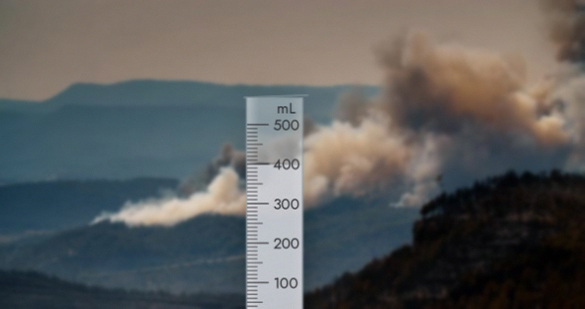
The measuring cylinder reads 400 mL
